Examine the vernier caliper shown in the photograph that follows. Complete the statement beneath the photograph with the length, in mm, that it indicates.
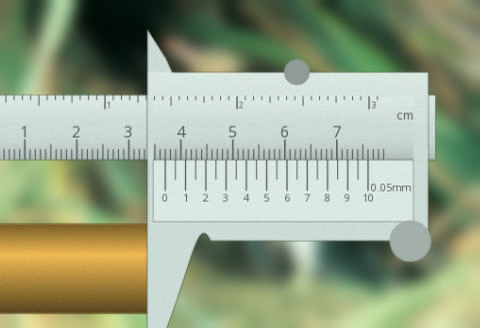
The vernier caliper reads 37.0 mm
